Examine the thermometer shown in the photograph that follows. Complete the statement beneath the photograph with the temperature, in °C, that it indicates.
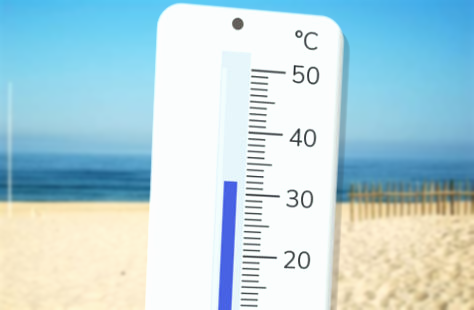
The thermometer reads 32 °C
